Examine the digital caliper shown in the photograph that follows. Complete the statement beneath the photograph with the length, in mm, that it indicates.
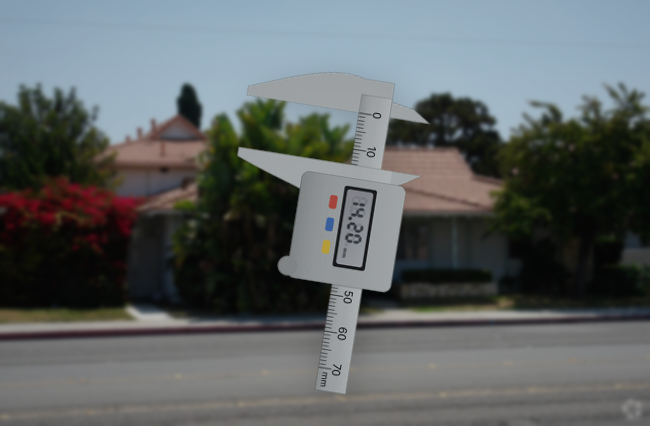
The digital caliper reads 14.20 mm
